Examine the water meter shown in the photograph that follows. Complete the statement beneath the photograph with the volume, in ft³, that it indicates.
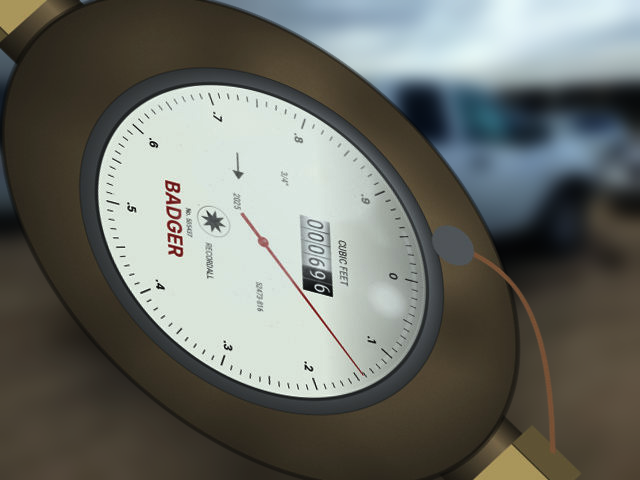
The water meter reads 696.14 ft³
